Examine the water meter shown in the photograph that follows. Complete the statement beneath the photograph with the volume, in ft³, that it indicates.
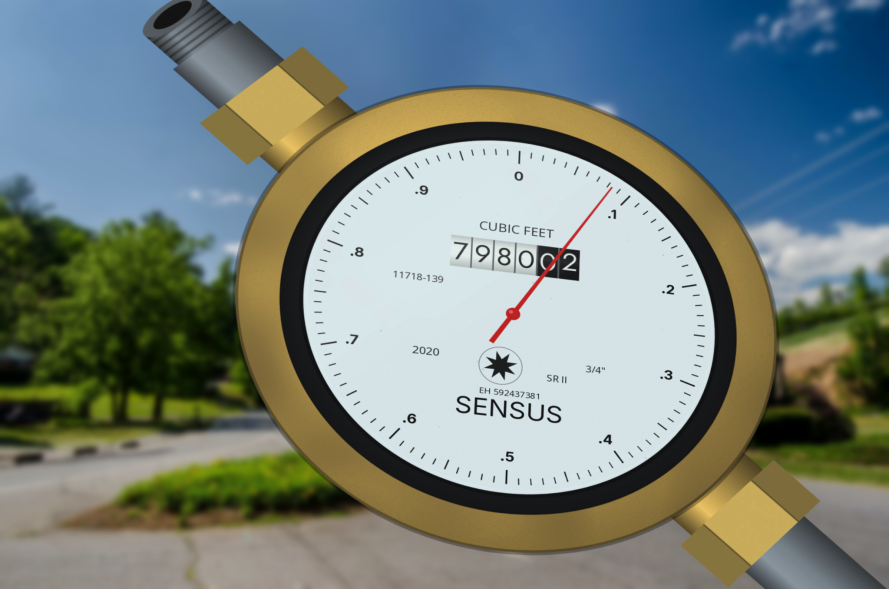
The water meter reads 798002.08 ft³
